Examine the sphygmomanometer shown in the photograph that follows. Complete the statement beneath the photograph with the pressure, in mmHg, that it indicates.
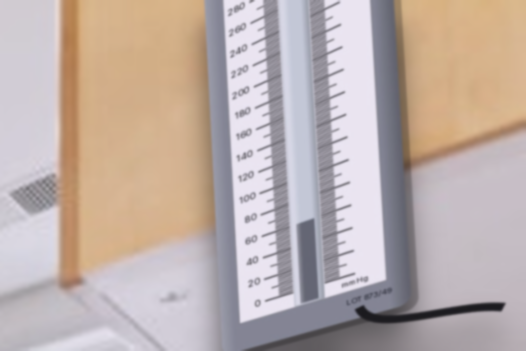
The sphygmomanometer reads 60 mmHg
